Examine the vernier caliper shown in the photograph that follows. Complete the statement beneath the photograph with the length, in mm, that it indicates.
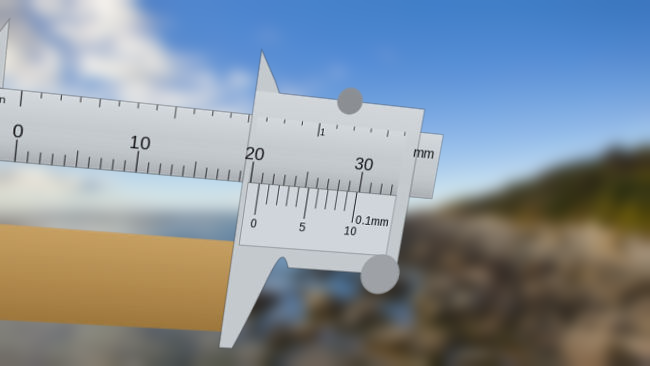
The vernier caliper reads 20.8 mm
